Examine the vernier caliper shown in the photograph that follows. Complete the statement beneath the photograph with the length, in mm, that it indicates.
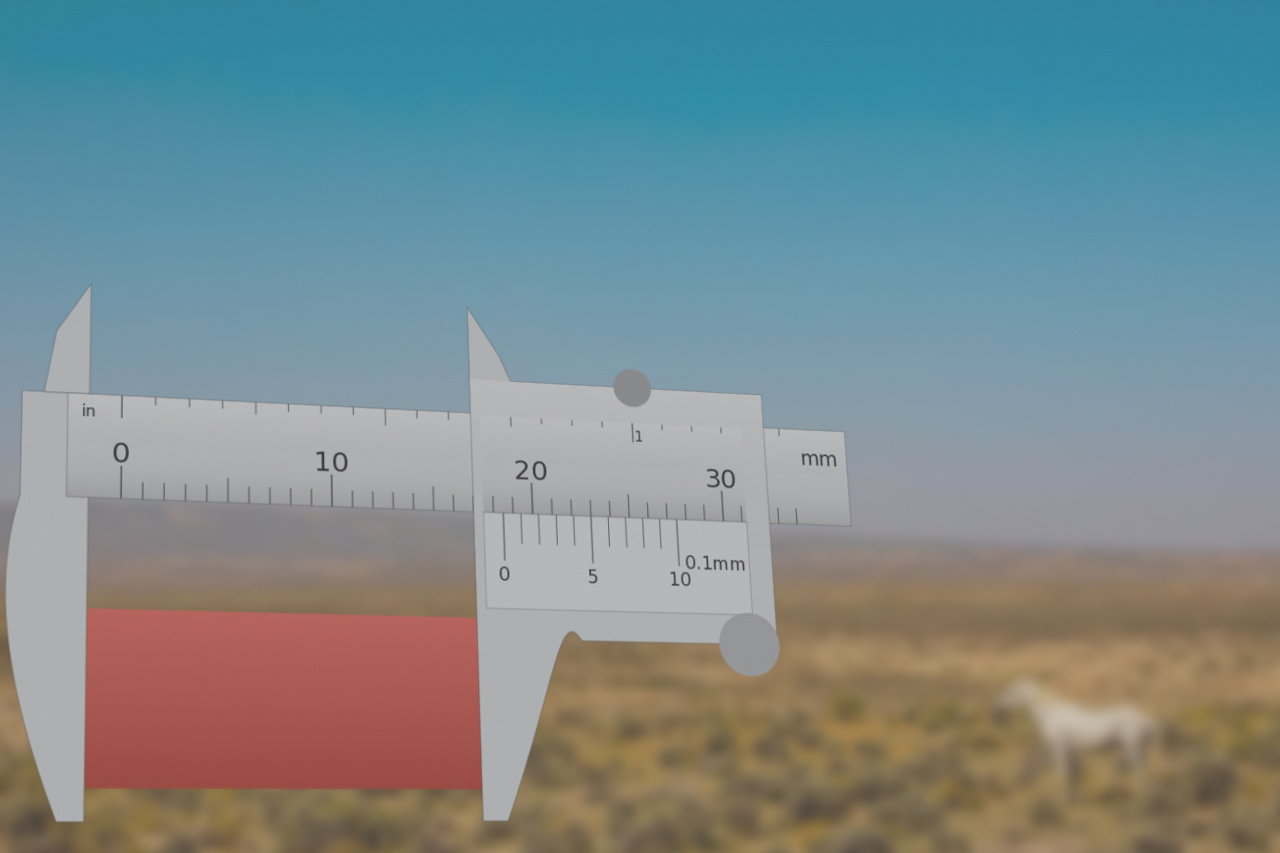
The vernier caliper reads 18.5 mm
